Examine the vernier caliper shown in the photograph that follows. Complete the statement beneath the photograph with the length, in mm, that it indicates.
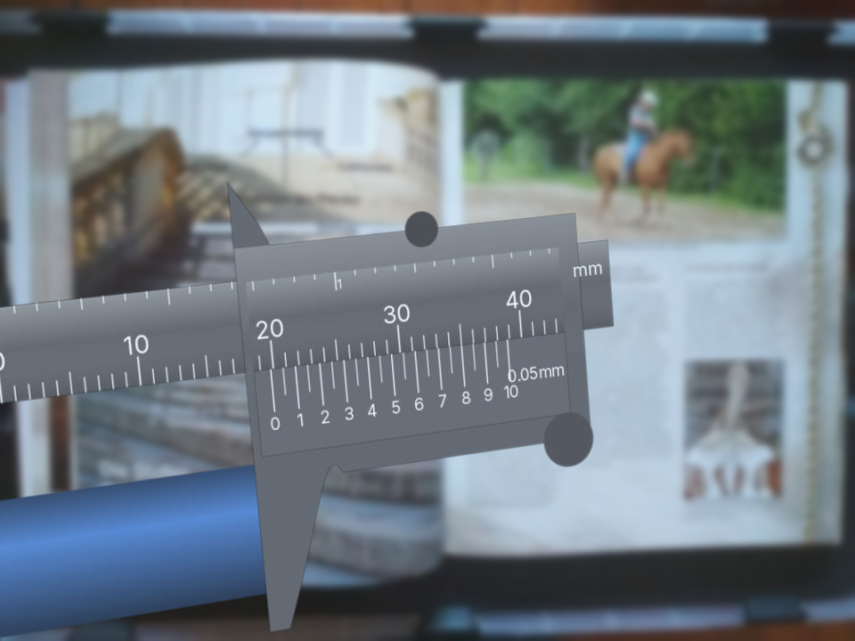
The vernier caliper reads 19.8 mm
